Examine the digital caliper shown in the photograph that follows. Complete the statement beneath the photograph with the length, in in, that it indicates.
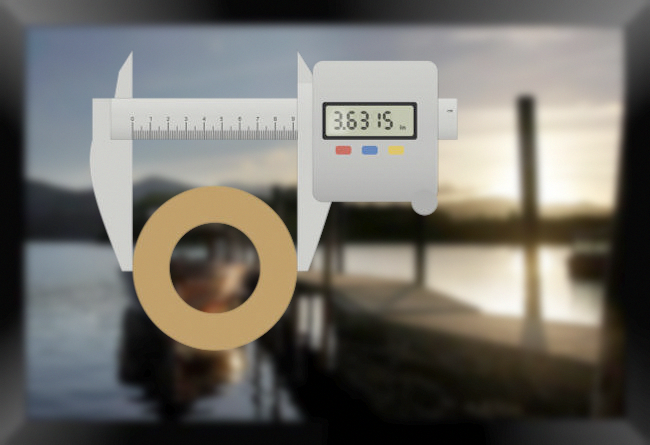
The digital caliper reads 3.6315 in
